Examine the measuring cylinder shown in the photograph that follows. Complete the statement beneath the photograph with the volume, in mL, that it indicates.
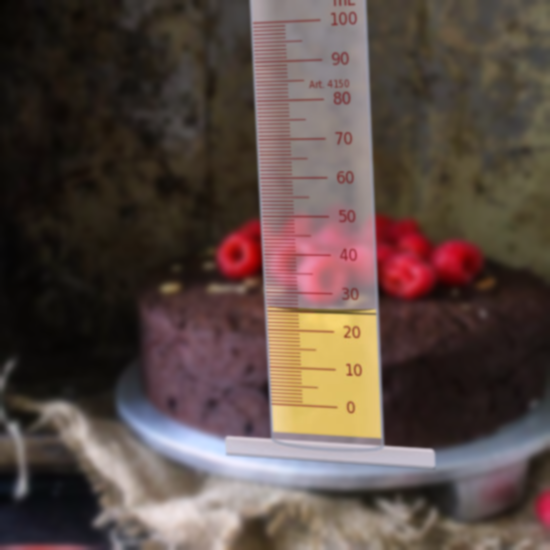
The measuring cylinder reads 25 mL
